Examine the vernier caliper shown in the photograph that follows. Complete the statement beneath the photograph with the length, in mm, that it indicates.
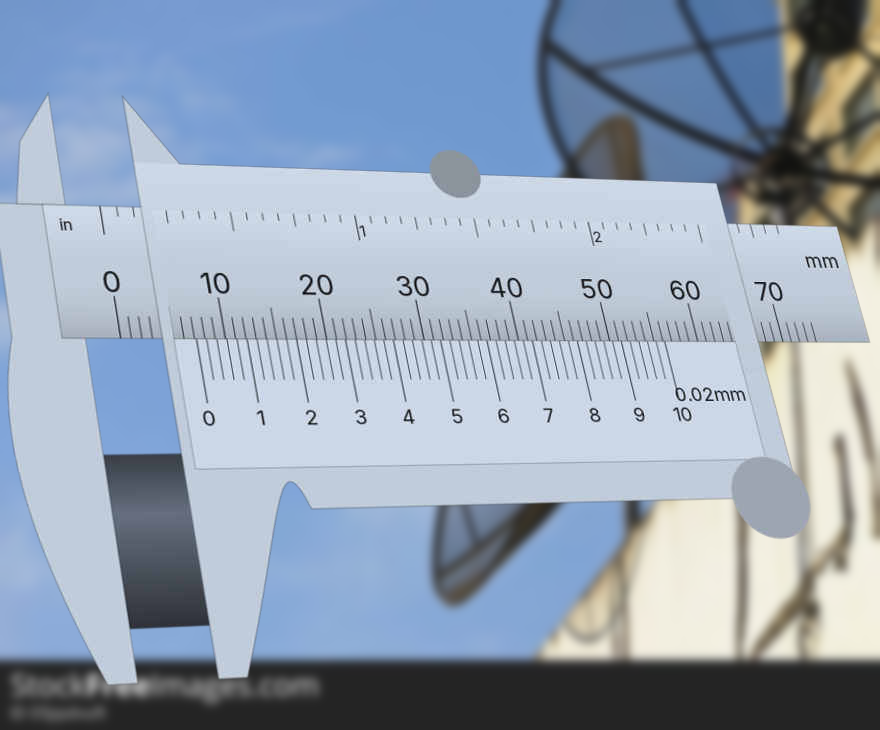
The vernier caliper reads 7.2 mm
